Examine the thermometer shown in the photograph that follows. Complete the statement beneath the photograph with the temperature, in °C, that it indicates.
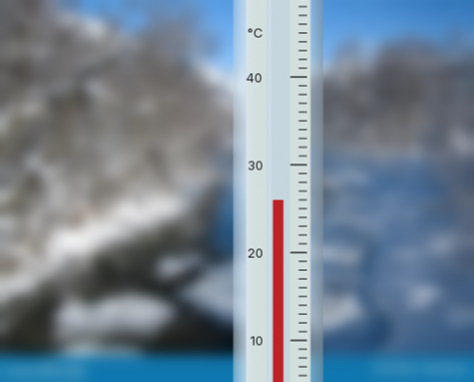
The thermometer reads 26 °C
